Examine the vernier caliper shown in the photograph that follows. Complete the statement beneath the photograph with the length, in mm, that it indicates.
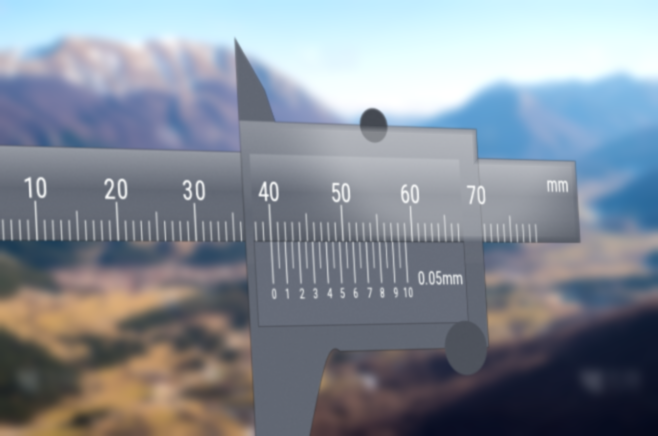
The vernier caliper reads 40.0 mm
